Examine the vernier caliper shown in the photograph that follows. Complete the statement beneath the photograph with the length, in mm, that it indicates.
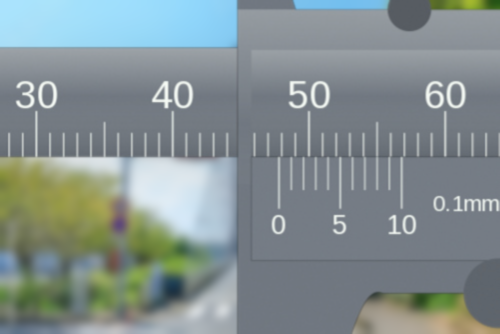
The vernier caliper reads 47.8 mm
